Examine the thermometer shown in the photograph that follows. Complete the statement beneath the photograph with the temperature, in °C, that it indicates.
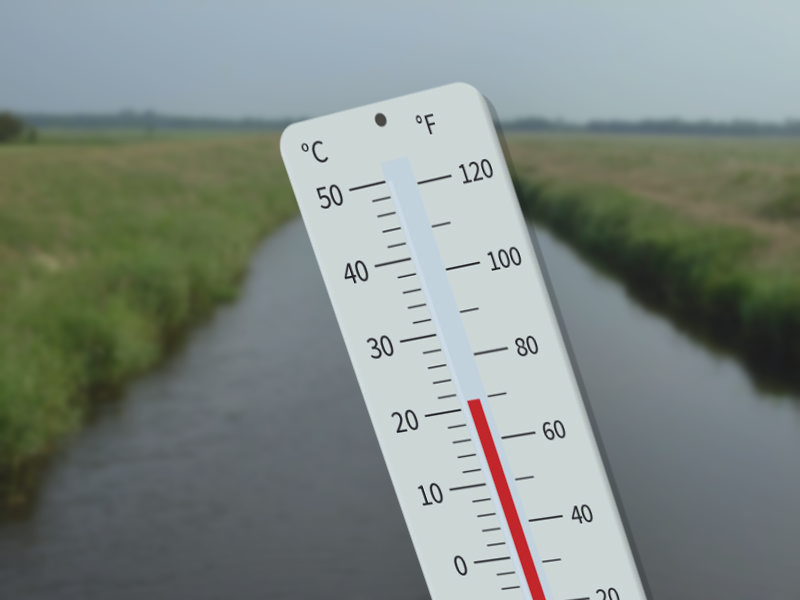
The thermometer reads 21 °C
